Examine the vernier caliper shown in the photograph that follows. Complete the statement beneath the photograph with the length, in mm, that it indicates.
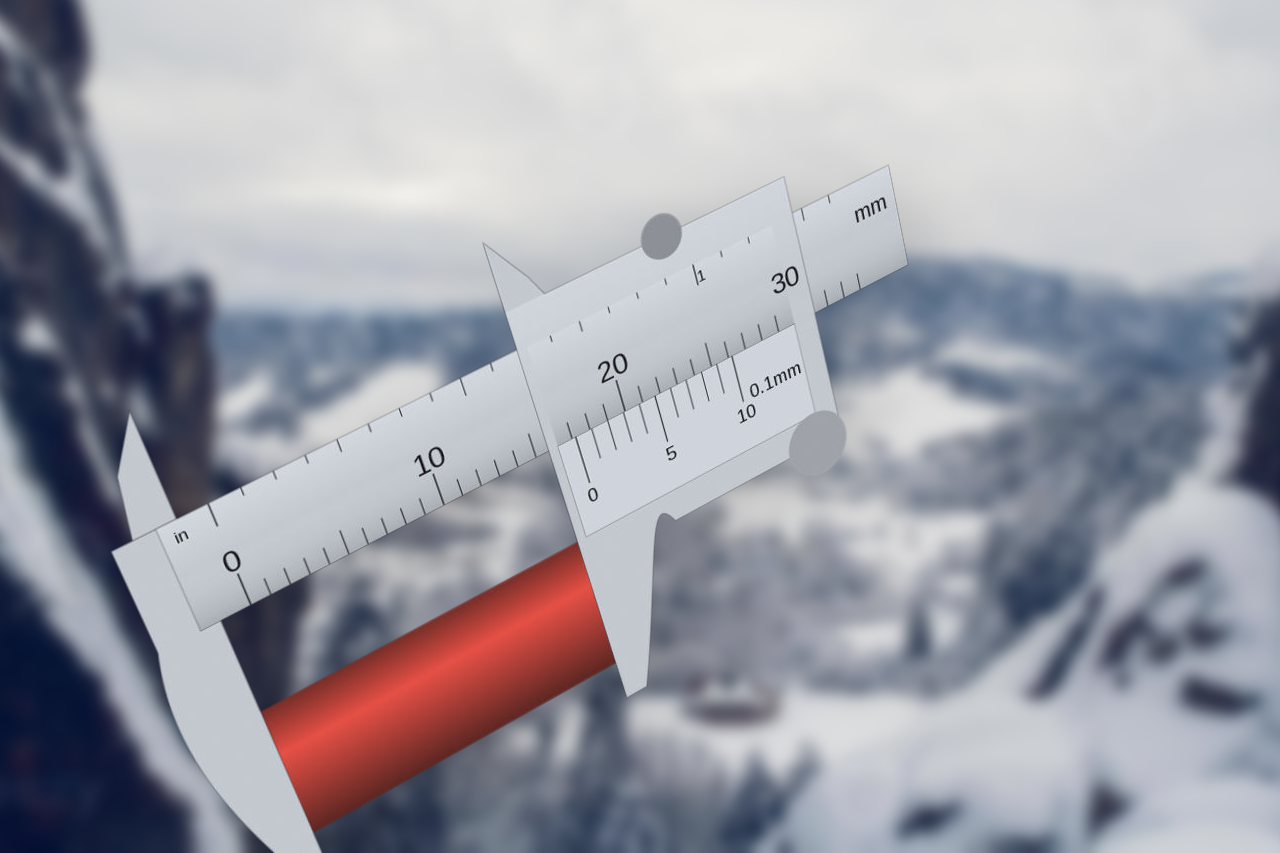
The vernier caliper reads 17.2 mm
